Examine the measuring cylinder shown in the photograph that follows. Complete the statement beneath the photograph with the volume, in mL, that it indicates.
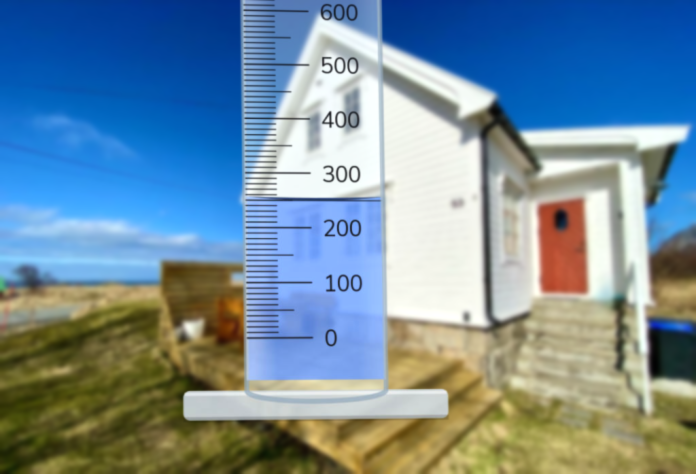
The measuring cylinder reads 250 mL
